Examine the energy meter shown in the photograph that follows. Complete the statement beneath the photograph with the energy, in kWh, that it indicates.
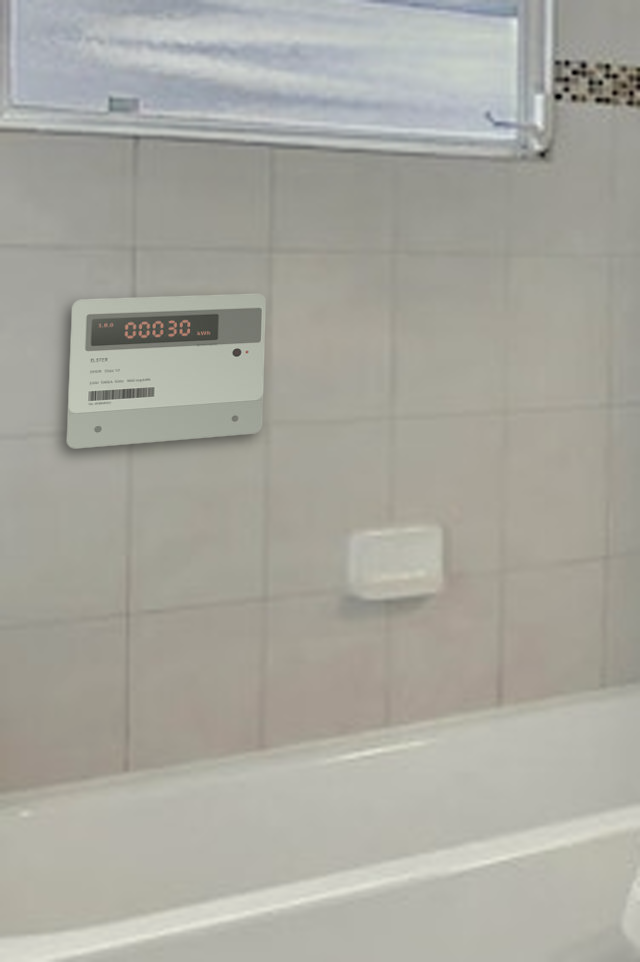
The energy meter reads 30 kWh
